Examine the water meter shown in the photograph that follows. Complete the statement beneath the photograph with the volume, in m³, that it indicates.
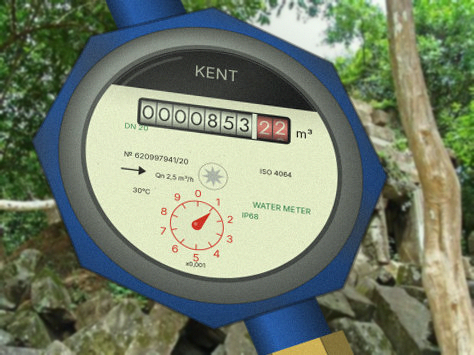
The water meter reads 853.221 m³
